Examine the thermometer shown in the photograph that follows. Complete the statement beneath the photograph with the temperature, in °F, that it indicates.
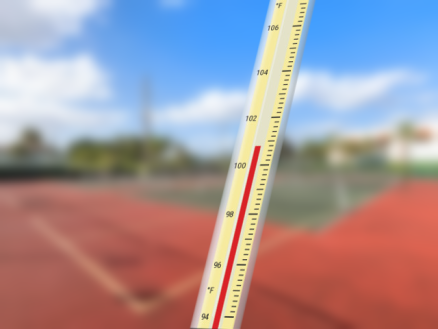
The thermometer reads 100.8 °F
